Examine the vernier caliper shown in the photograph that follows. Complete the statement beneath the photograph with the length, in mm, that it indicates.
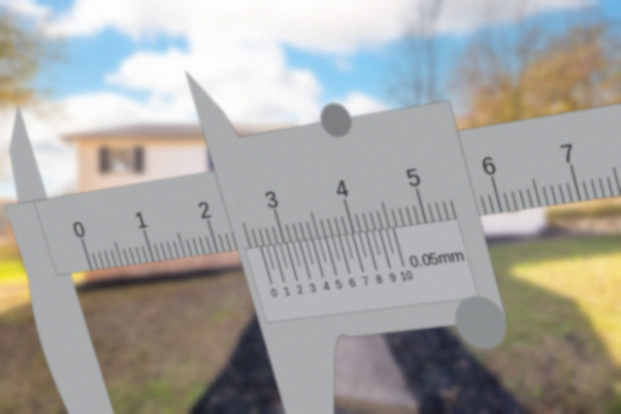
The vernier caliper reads 26.5 mm
